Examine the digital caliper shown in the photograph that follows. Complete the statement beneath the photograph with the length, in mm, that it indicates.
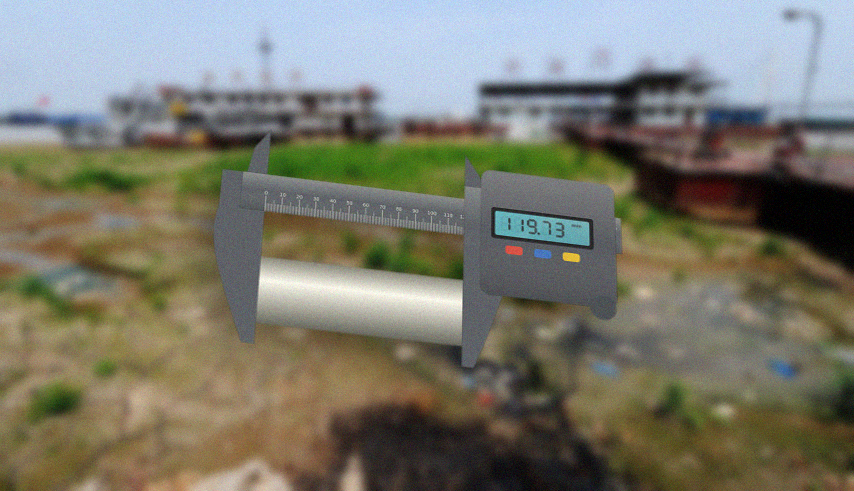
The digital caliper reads 119.73 mm
